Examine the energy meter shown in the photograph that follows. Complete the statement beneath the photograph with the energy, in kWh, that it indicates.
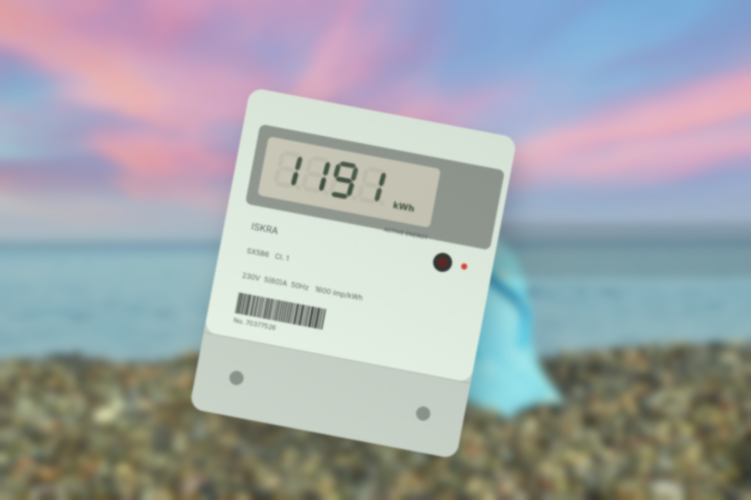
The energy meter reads 1191 kWh
